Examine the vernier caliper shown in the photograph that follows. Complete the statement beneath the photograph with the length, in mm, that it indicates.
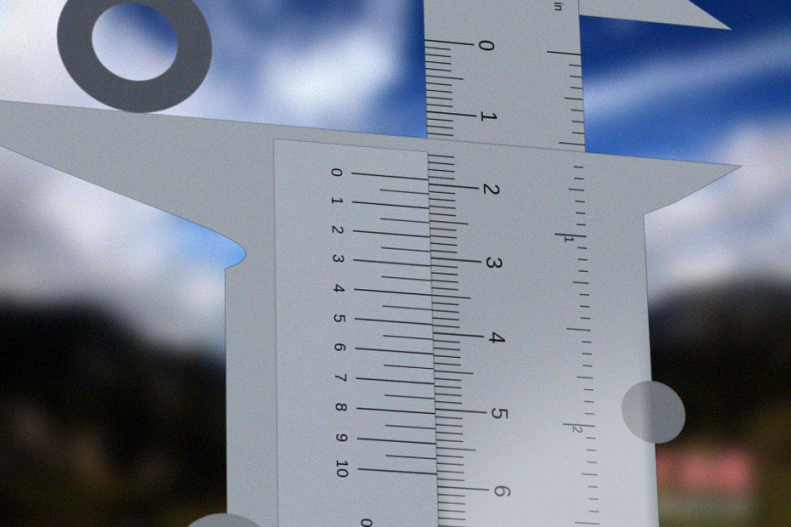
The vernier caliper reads 19.4 mm
